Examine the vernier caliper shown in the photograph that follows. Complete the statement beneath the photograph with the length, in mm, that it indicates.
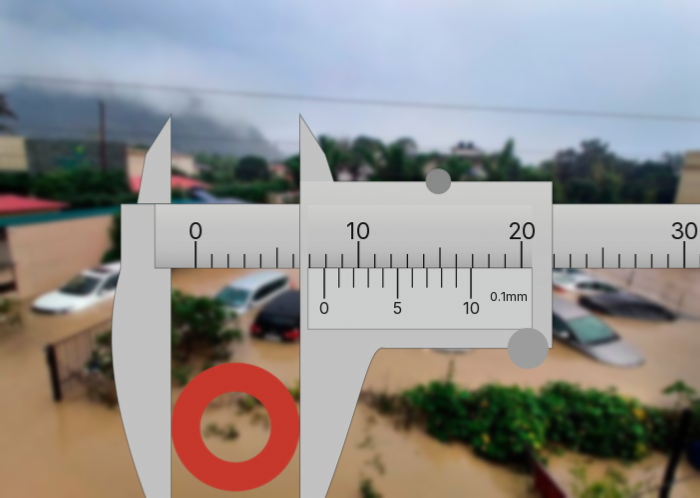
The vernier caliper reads 7.9 mm
